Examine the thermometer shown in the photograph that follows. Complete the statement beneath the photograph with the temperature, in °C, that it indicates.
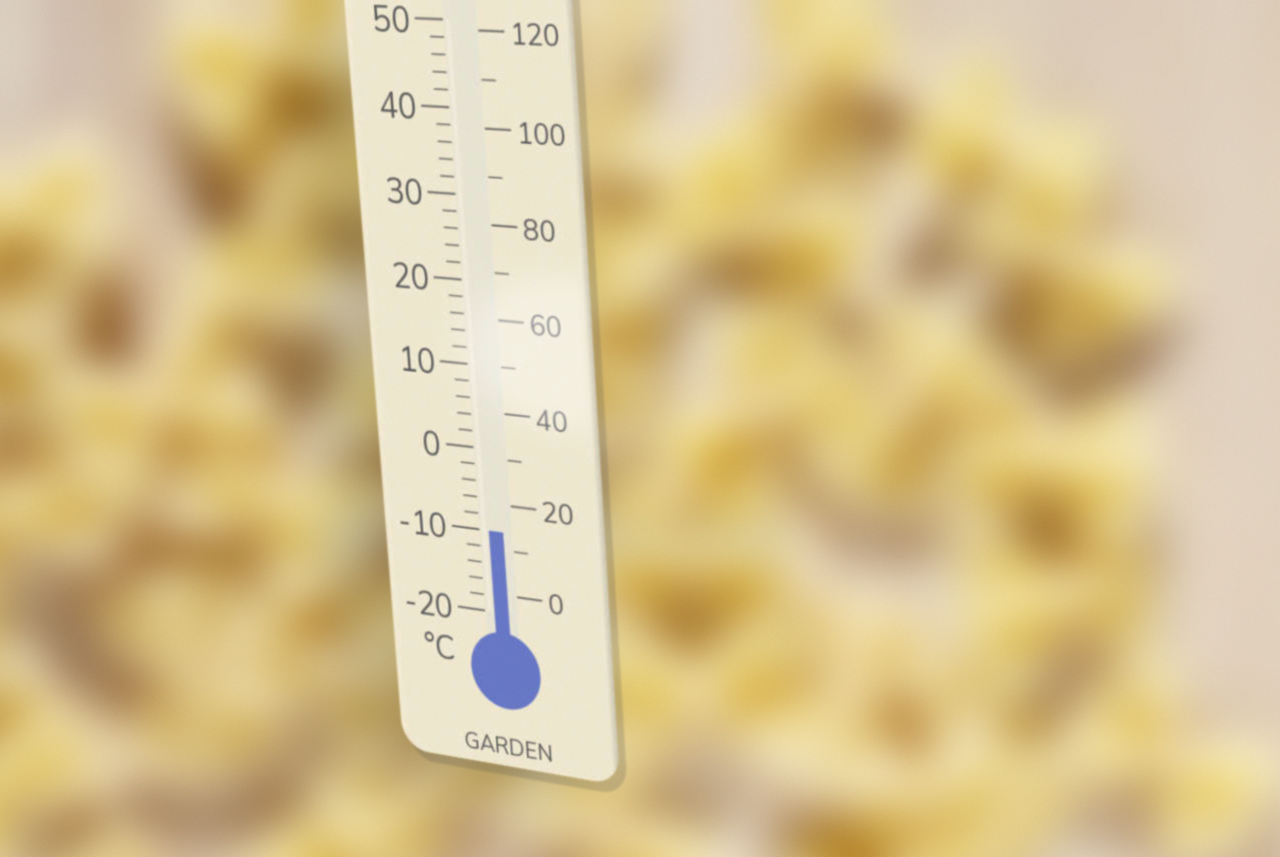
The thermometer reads -10 °C
